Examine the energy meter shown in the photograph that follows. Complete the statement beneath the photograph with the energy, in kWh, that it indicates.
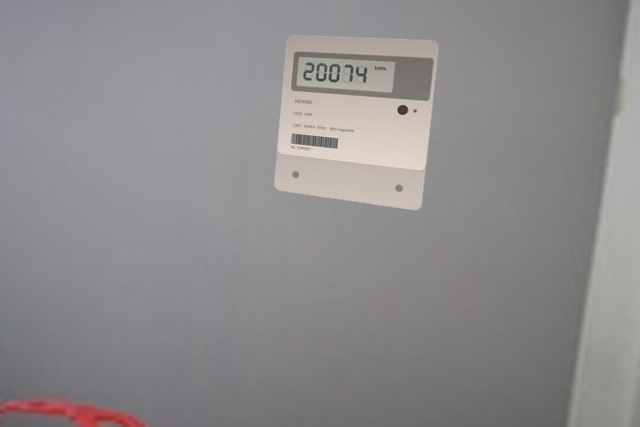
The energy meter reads 20074 kWh
